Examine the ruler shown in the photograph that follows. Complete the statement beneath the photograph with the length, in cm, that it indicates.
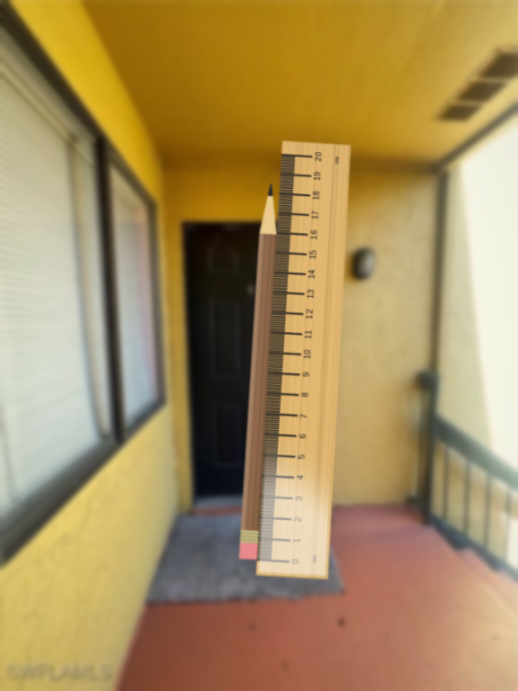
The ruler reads 18.5 cm
